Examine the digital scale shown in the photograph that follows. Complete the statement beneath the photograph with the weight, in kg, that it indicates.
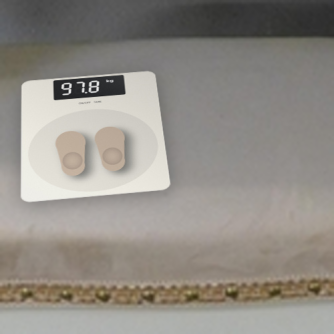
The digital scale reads 97.8 kg
